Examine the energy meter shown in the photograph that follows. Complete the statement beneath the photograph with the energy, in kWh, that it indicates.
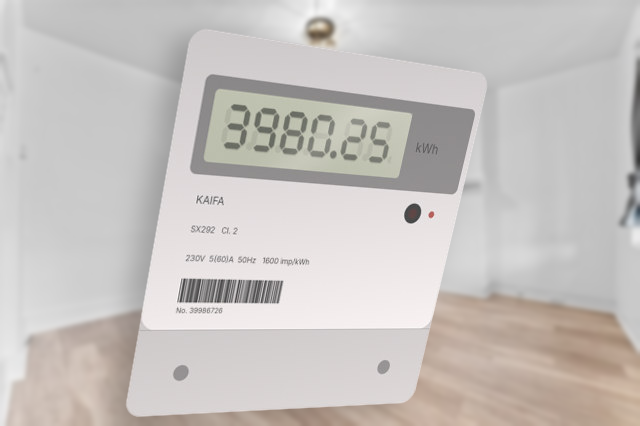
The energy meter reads 3980.25 kWh
